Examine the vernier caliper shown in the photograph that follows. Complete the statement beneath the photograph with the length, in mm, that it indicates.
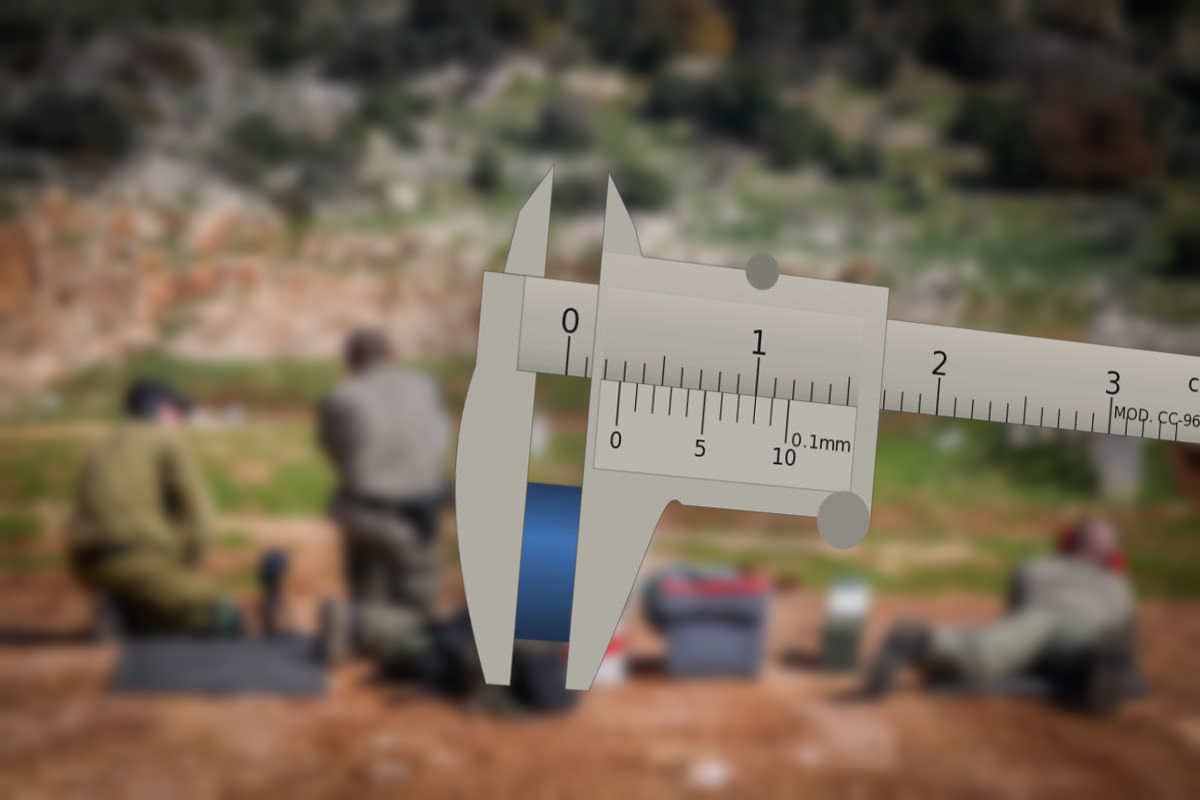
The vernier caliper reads 2.8 mm
